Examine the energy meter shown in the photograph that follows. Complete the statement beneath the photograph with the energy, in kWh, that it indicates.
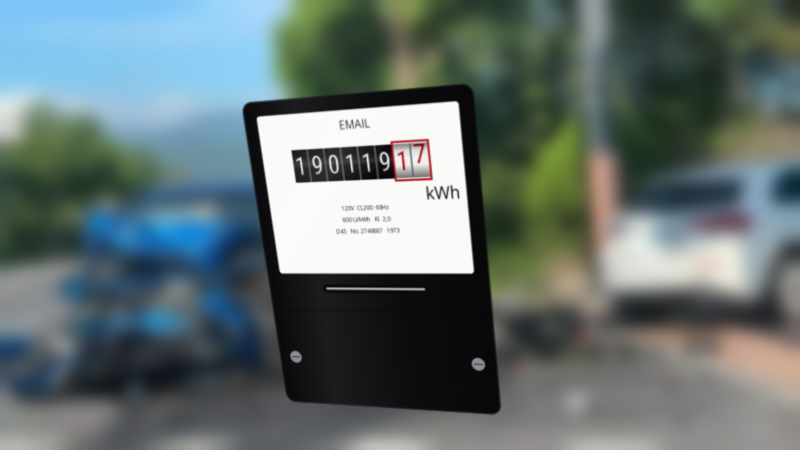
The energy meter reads 190119.17 kWh
